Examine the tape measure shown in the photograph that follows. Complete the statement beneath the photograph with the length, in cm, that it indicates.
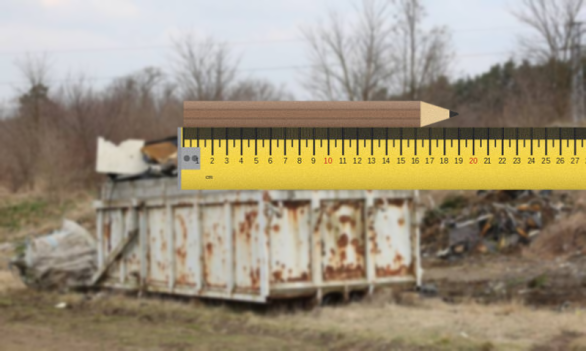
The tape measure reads 19 cm
